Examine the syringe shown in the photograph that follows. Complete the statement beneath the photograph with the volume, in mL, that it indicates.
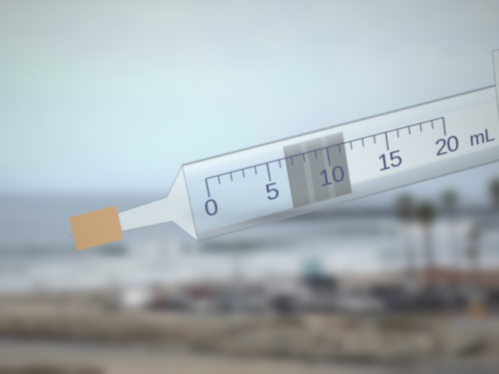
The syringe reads 6.5 mL
